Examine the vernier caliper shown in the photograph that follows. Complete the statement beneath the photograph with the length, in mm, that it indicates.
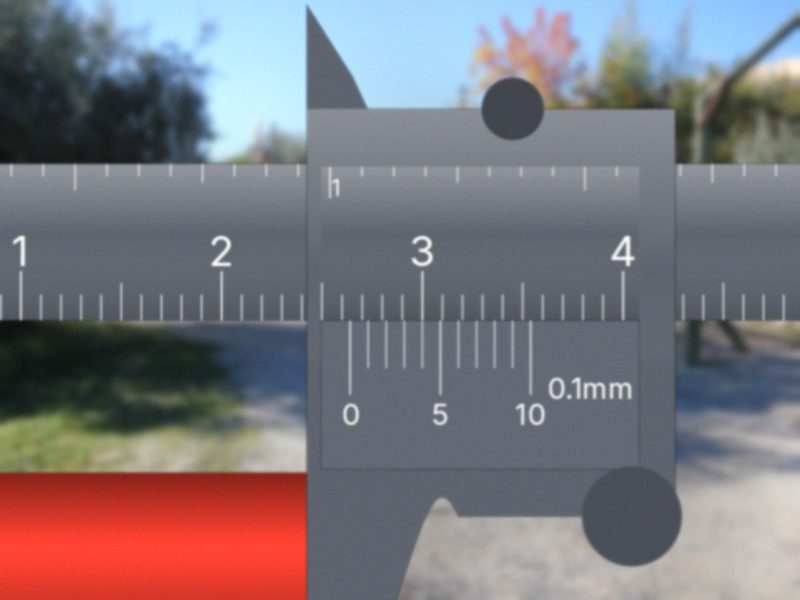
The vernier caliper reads 26.4 mm
